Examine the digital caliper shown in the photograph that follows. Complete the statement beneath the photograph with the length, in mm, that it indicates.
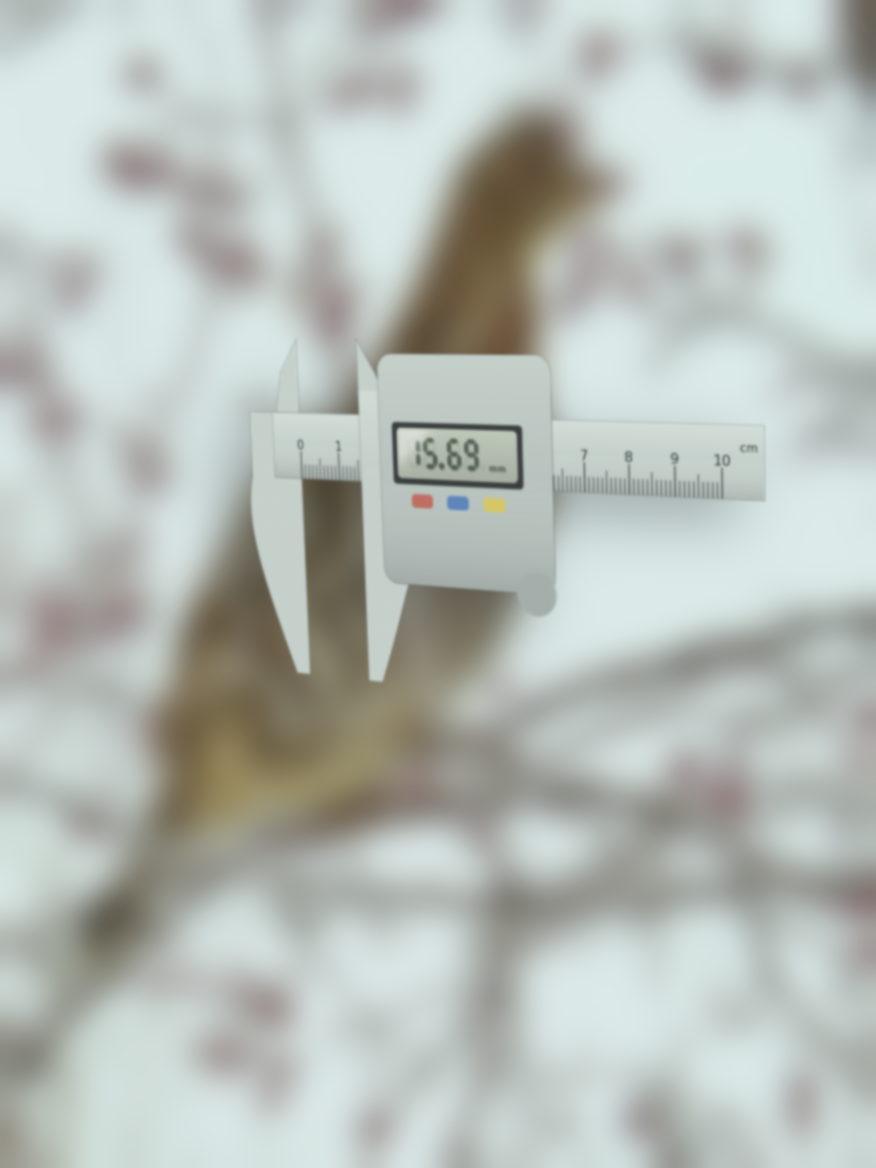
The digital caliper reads 15.69 mm
